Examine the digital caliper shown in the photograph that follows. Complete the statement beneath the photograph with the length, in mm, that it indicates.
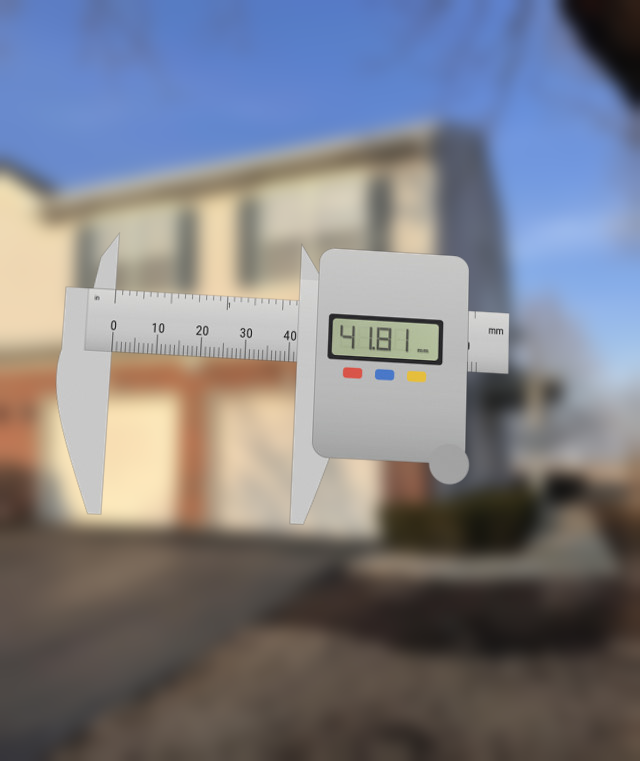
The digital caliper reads 41.81 mm
